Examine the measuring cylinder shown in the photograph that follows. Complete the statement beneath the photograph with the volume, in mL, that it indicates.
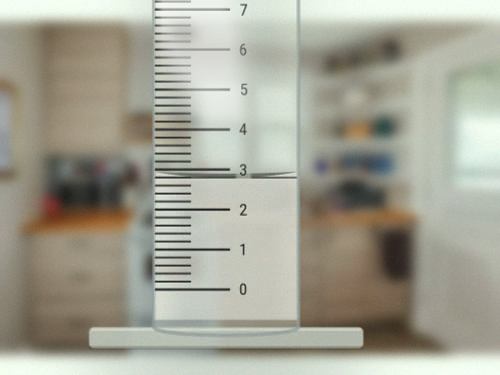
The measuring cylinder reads 2.8 mL
